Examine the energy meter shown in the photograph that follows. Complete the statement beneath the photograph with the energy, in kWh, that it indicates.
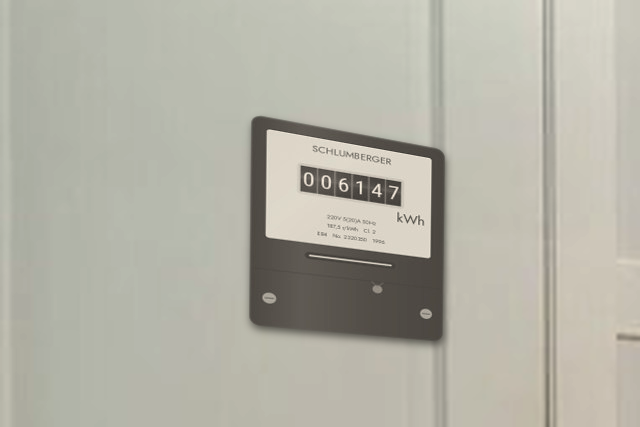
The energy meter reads 6147 kWh
